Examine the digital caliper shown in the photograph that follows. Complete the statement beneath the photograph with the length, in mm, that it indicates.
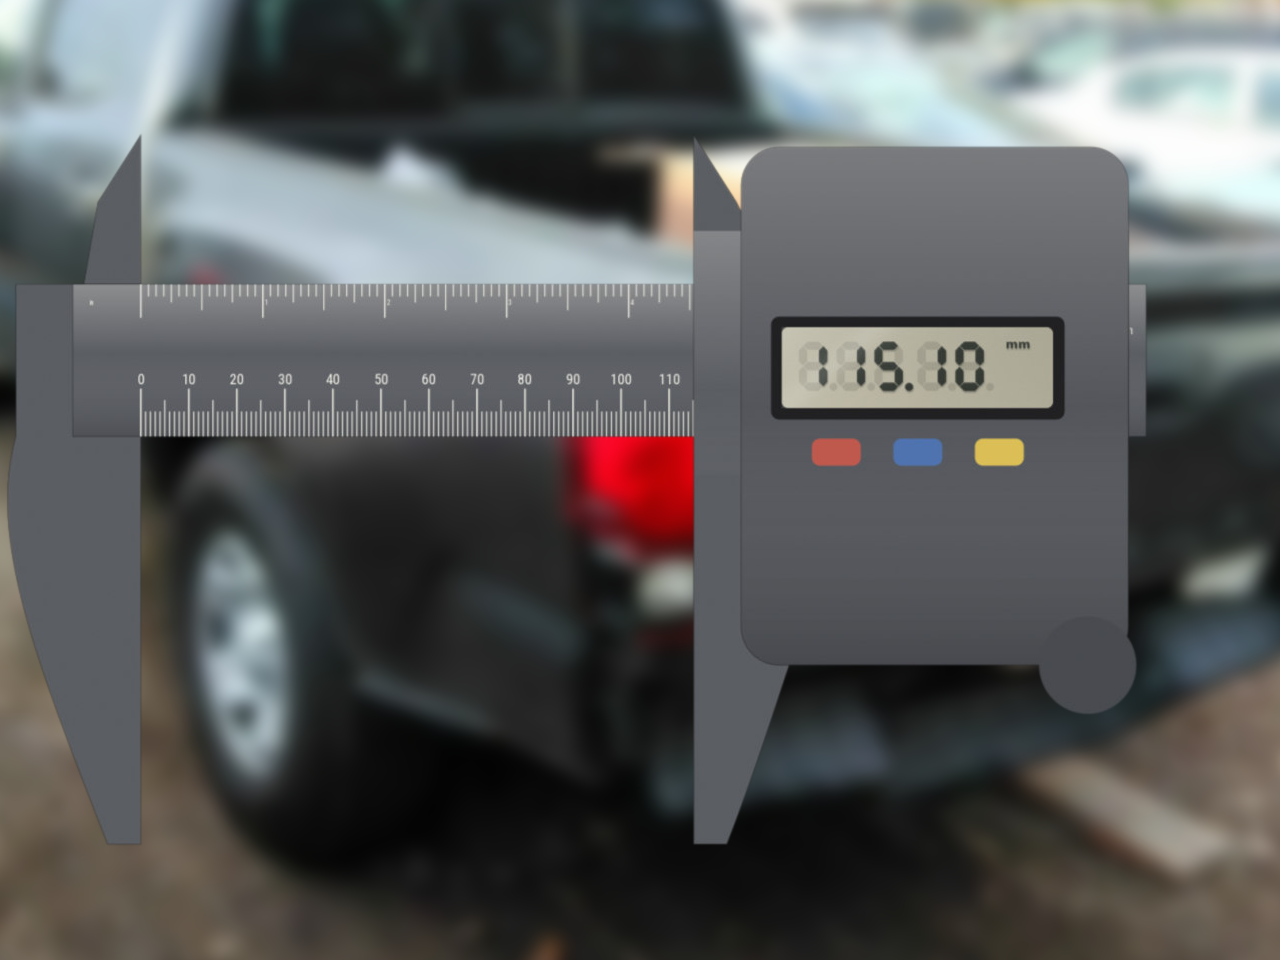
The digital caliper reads 115.10 mm
